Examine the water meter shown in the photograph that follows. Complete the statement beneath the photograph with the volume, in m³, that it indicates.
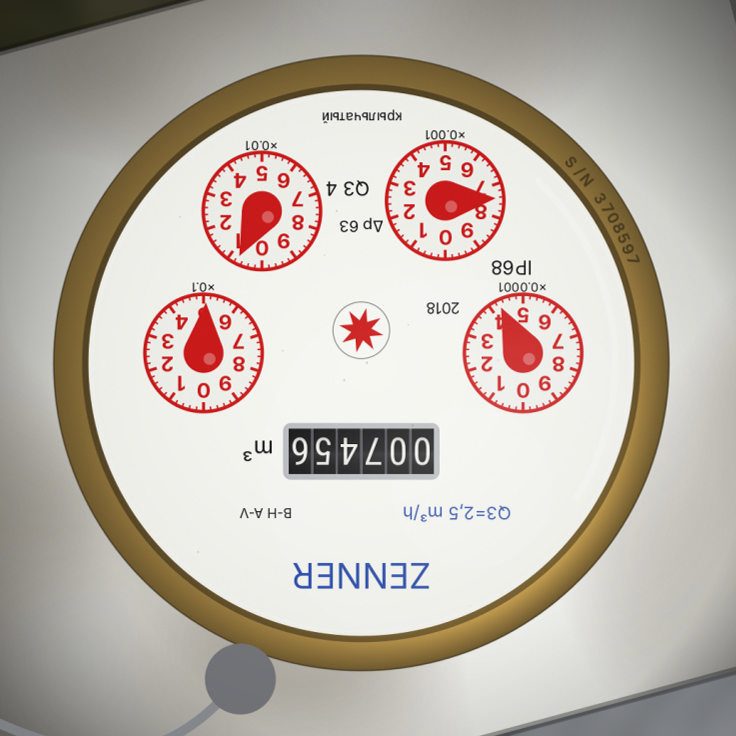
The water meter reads 7456.5074 m³
